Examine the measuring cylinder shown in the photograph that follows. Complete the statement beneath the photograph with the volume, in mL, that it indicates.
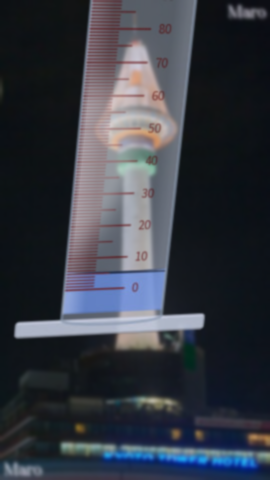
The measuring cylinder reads 5 mL
